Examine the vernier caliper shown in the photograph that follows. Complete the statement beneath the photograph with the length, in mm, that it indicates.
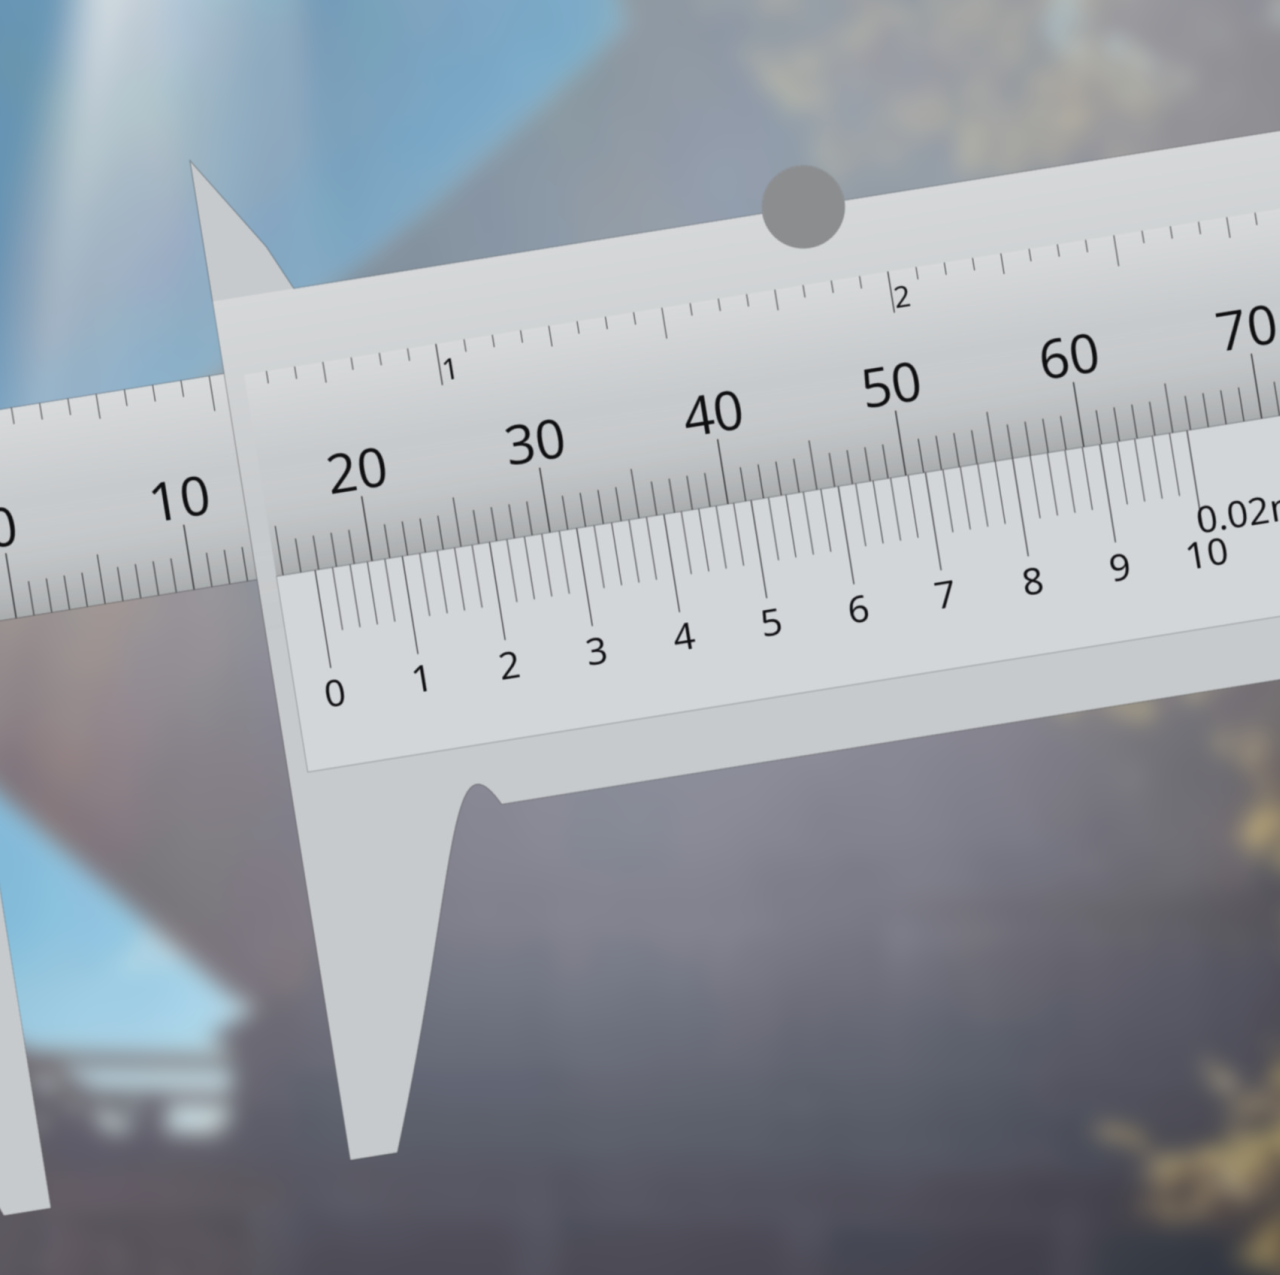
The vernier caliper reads 16.8 mm
